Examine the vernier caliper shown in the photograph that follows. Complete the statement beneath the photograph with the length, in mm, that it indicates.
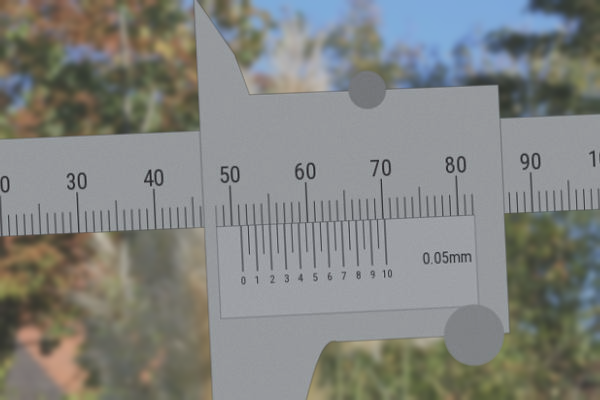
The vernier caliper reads 51.2 mm
